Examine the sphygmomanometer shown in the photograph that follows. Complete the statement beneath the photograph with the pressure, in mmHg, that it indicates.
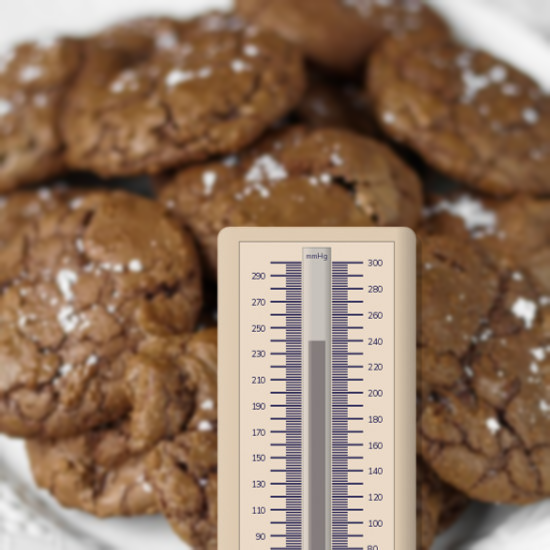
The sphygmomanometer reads 240 mmHg
